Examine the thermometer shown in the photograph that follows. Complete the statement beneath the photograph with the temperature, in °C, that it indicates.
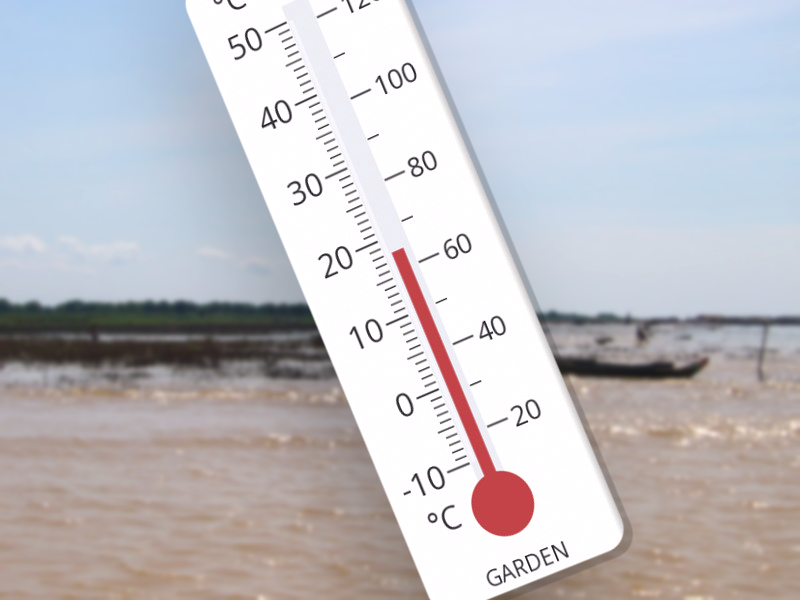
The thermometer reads 18 °C
